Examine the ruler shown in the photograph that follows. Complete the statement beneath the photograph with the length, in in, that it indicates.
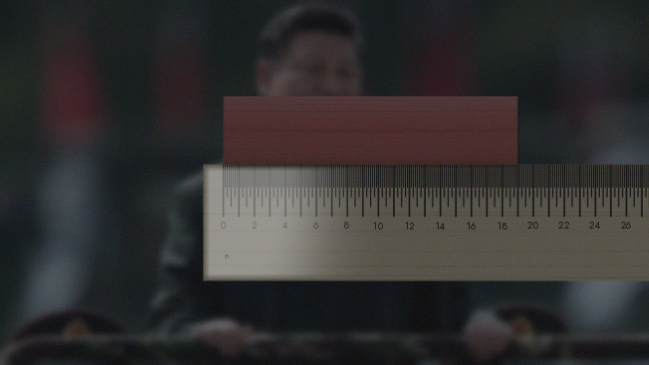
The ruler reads 19 in
